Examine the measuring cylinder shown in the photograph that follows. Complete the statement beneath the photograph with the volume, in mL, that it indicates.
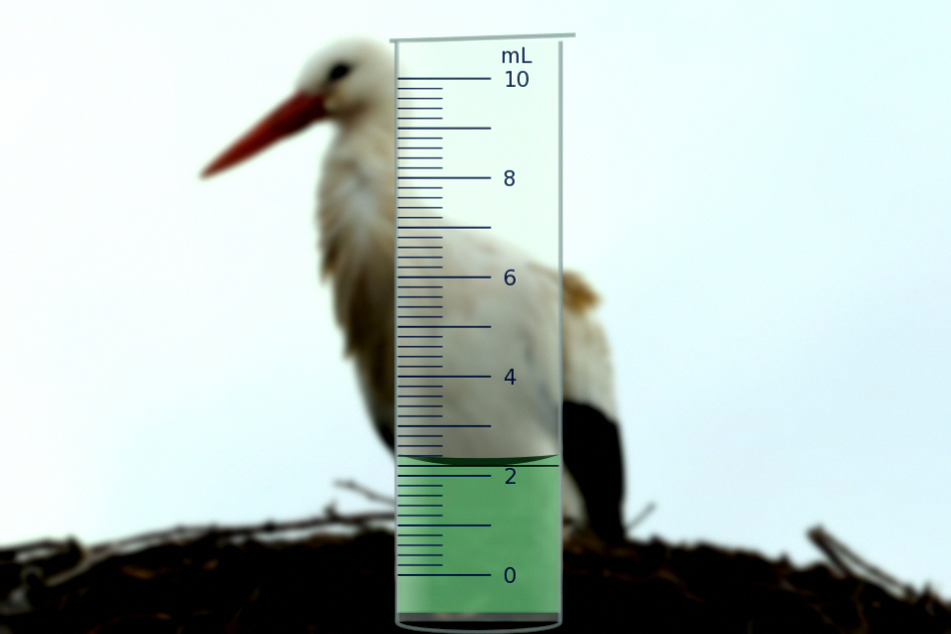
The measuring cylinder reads 2.2 mL
